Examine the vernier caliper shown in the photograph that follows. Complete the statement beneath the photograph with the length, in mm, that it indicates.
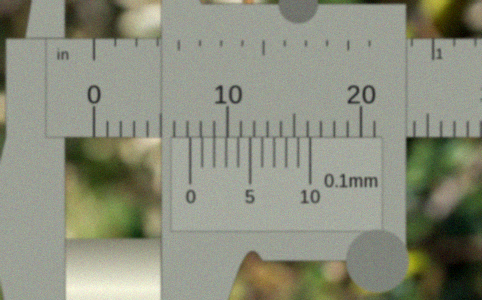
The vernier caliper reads 7.2 mm
